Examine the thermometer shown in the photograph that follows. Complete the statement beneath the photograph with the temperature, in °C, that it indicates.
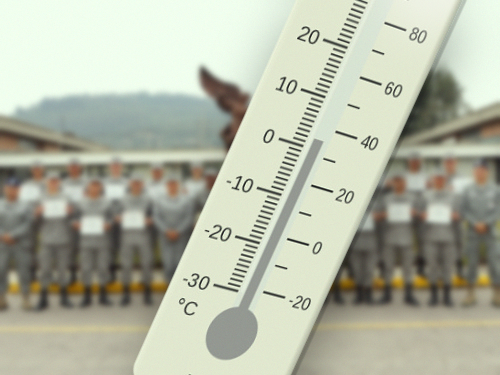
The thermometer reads 2 °C
